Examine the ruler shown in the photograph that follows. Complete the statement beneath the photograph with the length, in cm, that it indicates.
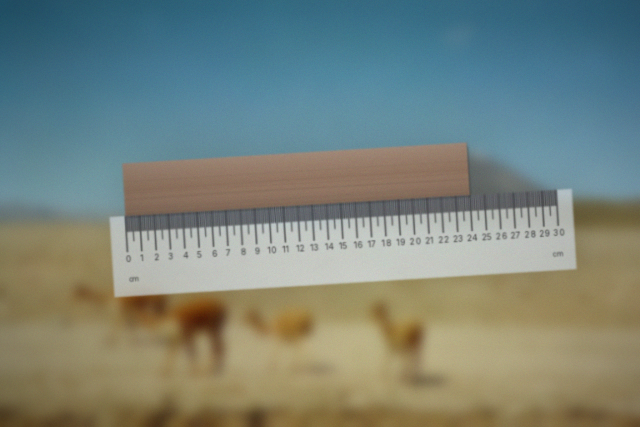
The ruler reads 24 cm
